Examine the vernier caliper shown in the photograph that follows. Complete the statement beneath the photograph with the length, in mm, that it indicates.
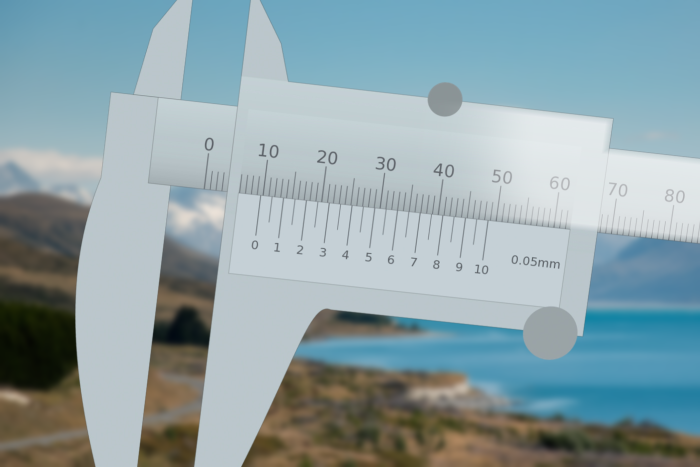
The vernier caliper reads 9.6 mm
